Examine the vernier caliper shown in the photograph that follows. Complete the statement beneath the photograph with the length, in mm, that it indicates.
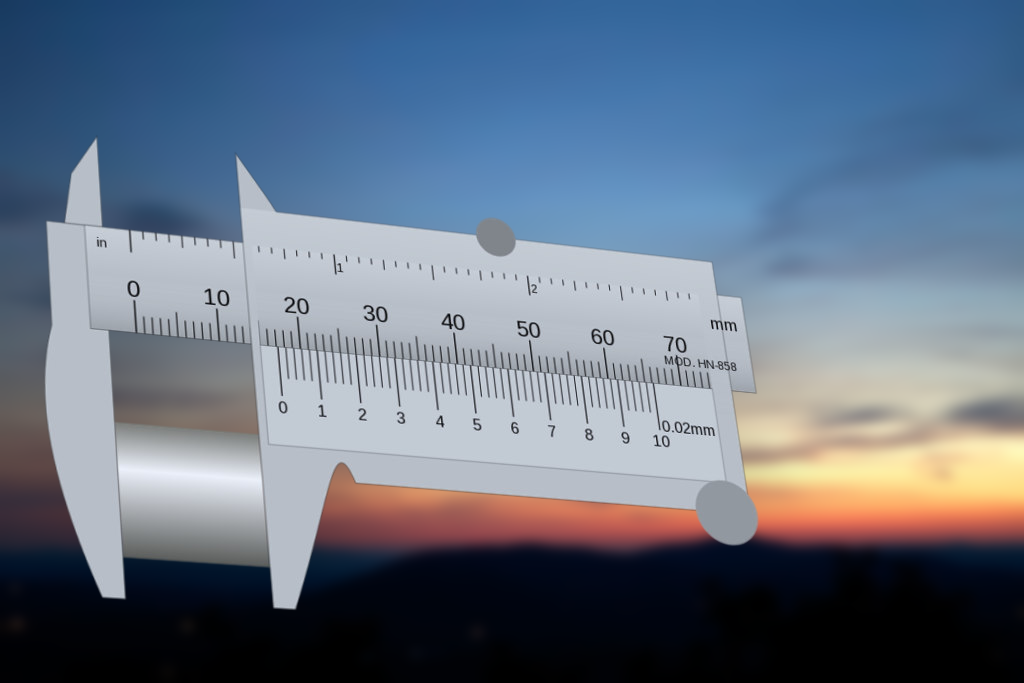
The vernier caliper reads 17.2 mm
